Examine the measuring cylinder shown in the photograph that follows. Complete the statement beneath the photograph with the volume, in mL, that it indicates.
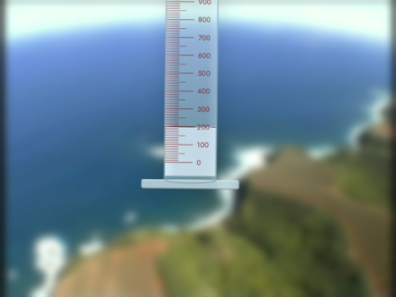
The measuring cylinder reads 200 mL
